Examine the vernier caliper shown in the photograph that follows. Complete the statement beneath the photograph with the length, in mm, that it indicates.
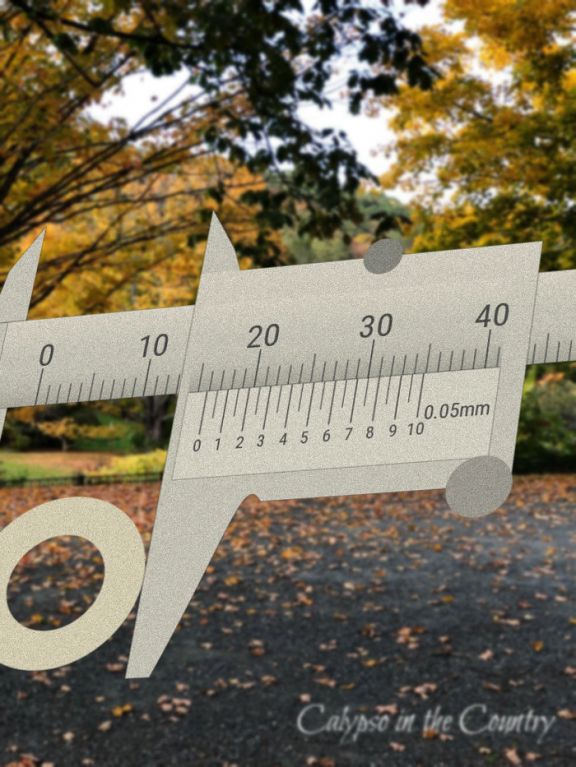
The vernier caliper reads 15.8 mm
